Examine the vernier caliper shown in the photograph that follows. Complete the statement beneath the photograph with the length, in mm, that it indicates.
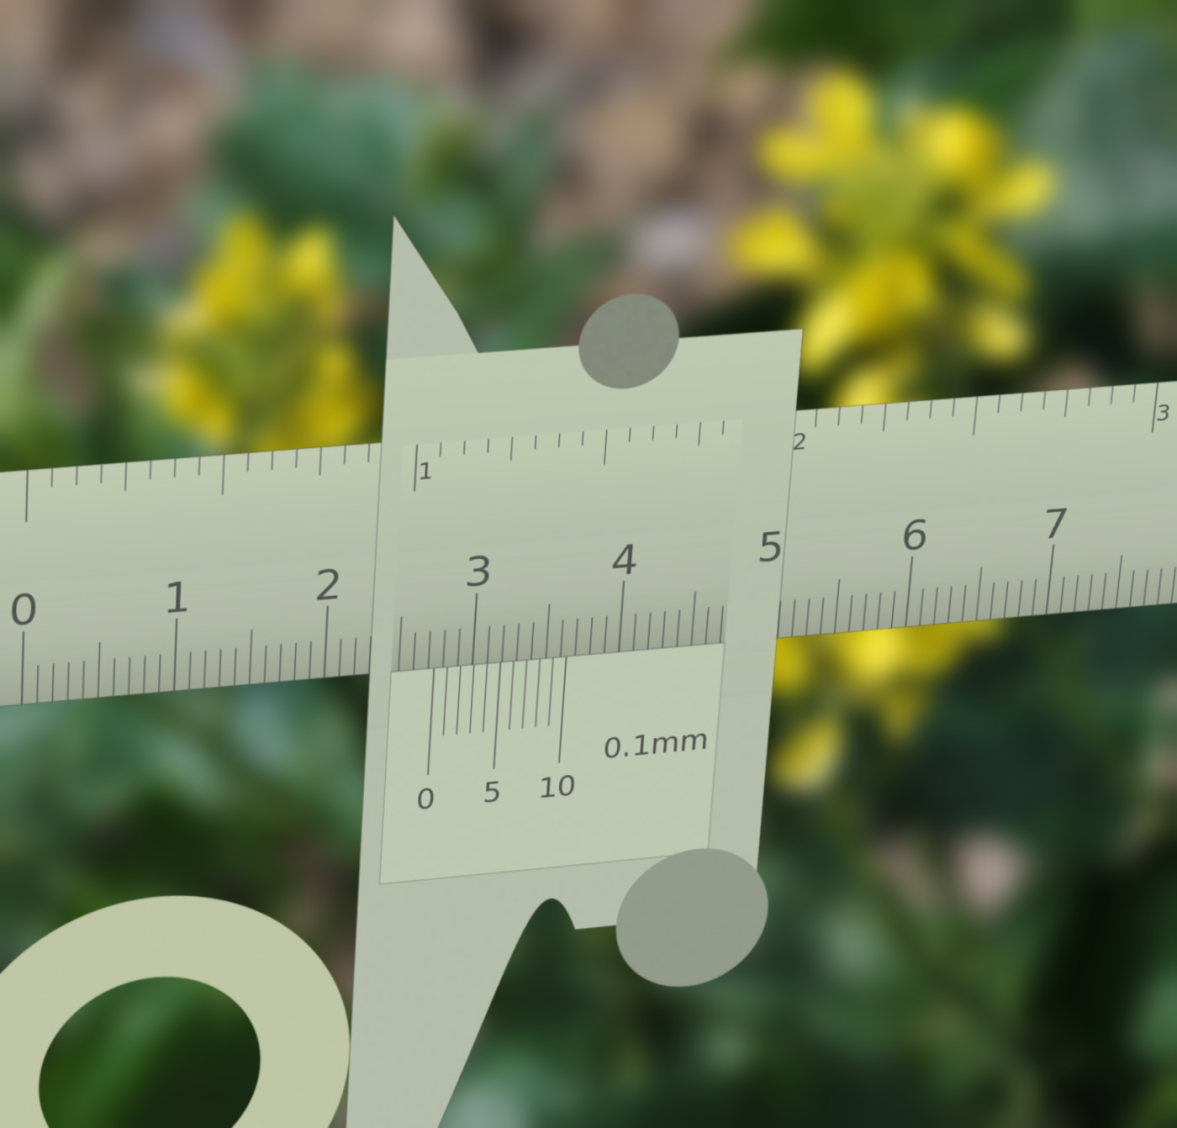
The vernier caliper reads 27.4 mm
